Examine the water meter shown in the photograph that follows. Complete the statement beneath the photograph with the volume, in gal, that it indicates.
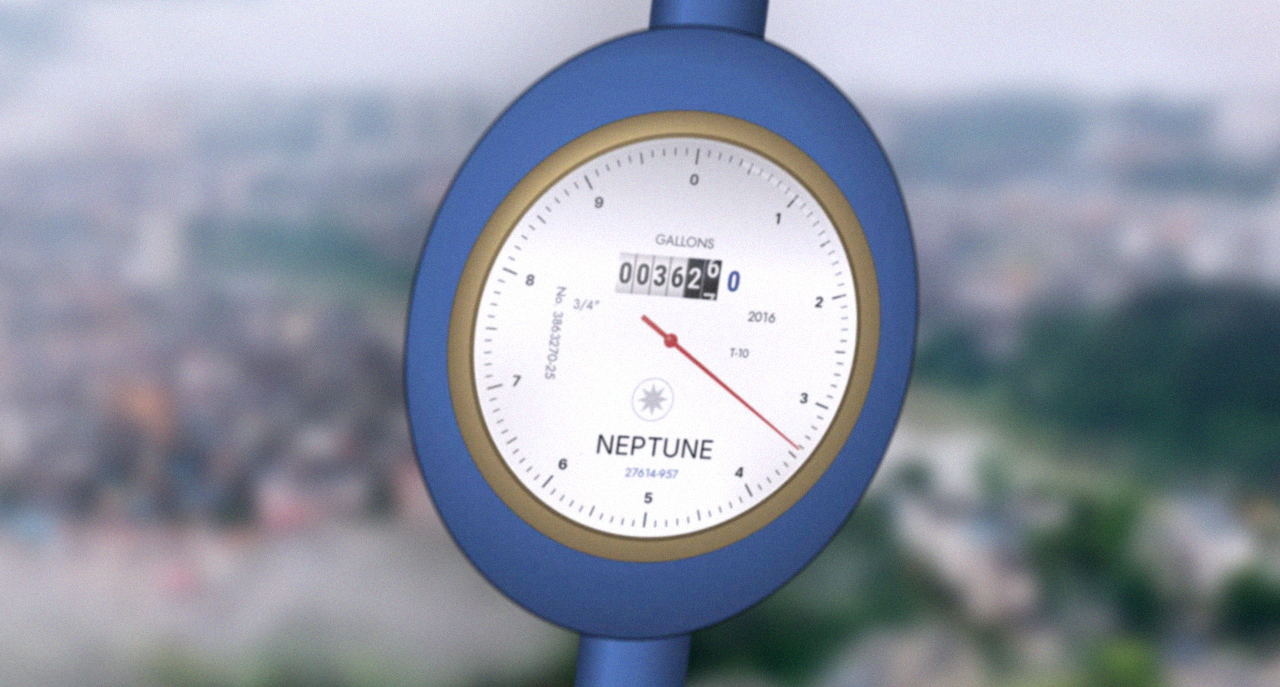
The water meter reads 36263.4 gal
